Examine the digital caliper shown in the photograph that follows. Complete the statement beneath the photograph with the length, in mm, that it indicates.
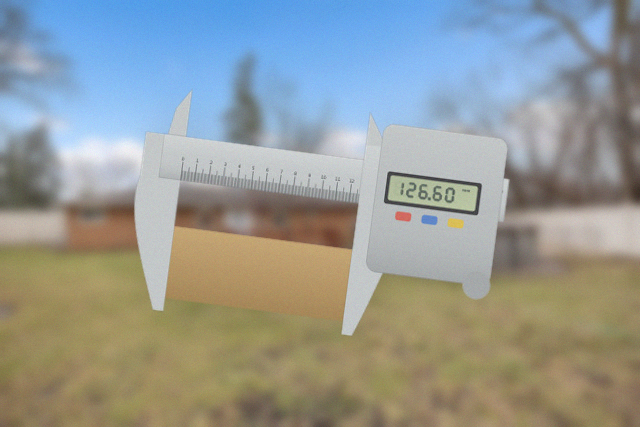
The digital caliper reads 126.60 mm
